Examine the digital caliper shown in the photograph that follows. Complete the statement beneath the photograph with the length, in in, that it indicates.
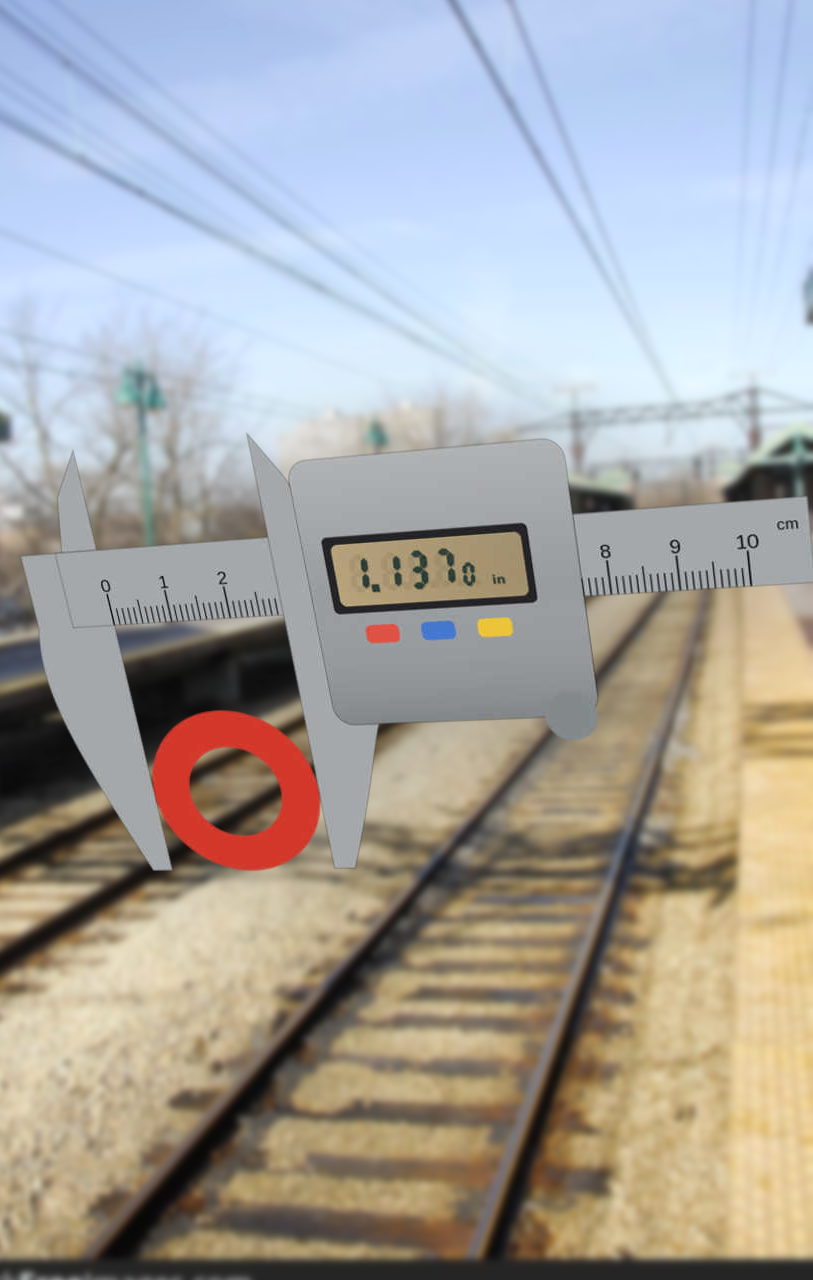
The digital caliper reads 1.1370 in
